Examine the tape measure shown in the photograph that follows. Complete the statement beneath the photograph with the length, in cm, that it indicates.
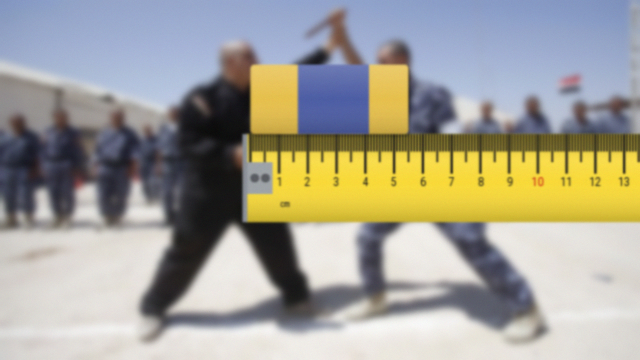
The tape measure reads 5.5 cm
